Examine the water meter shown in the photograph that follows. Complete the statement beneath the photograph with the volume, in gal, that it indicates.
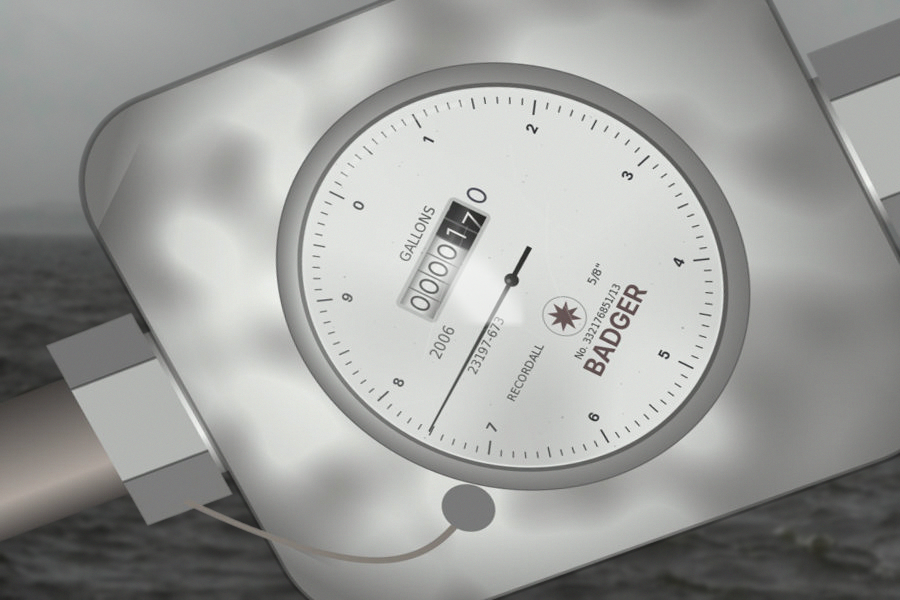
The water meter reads 167.5 gal
